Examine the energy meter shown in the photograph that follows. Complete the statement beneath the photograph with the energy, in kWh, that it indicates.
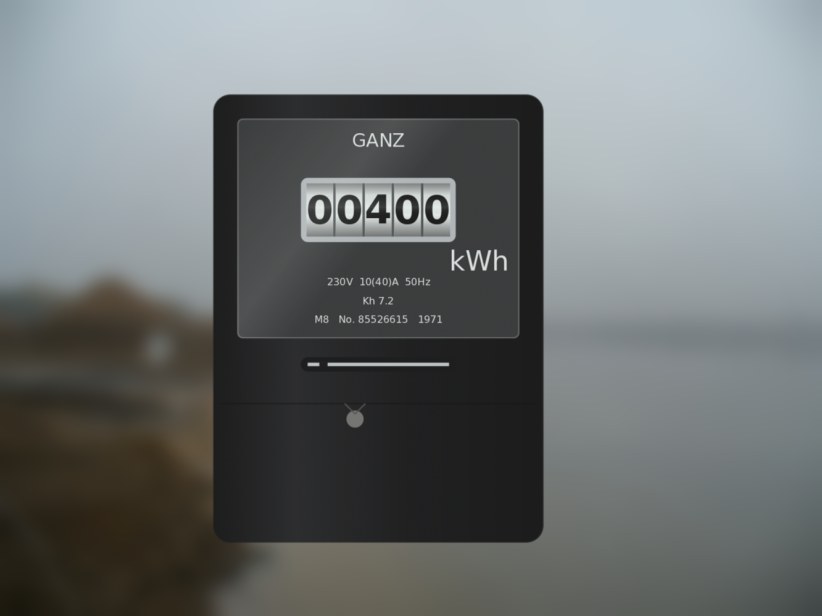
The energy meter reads 400 kWh
